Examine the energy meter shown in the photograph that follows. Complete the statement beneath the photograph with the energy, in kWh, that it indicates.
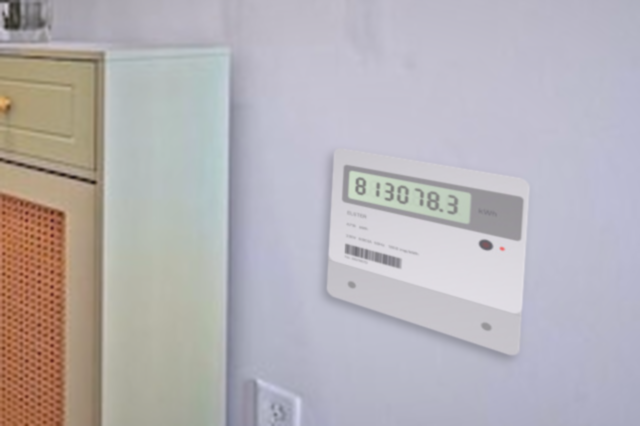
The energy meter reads 813078.3 kWh
